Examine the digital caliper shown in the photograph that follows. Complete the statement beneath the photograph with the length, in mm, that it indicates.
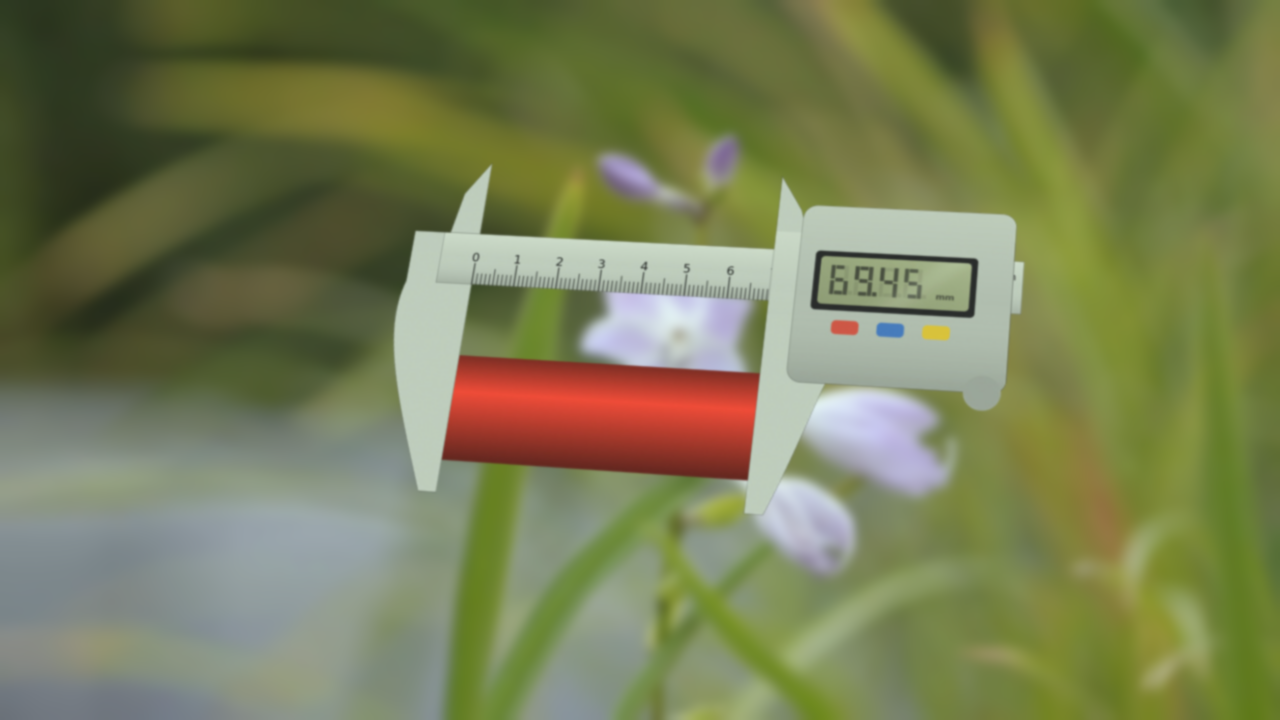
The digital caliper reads 69.45 mm
